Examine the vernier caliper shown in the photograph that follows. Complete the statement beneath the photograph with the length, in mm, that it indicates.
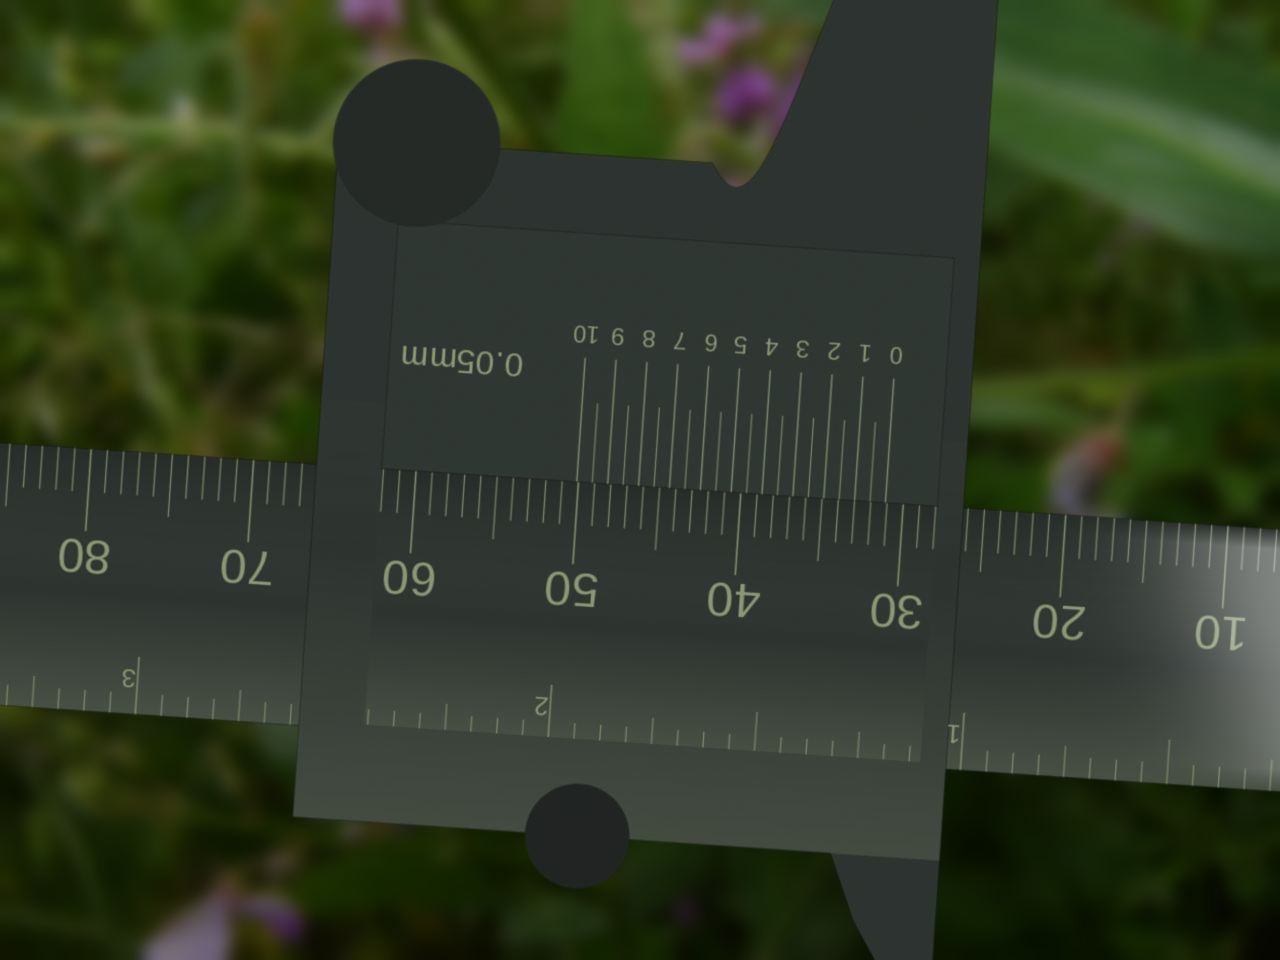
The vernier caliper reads 31.1 mm
